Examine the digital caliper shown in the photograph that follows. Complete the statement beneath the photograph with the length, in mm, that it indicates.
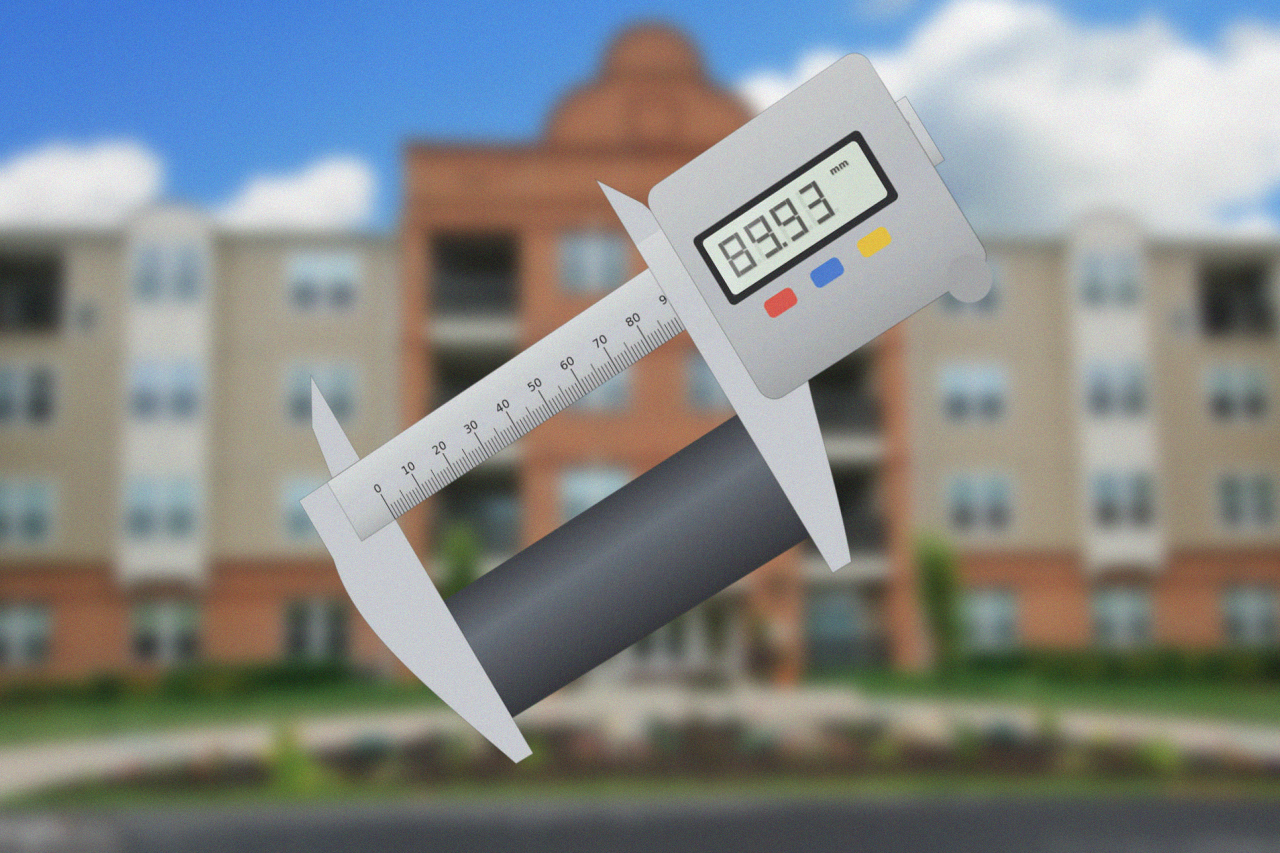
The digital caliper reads 89.93 mm
